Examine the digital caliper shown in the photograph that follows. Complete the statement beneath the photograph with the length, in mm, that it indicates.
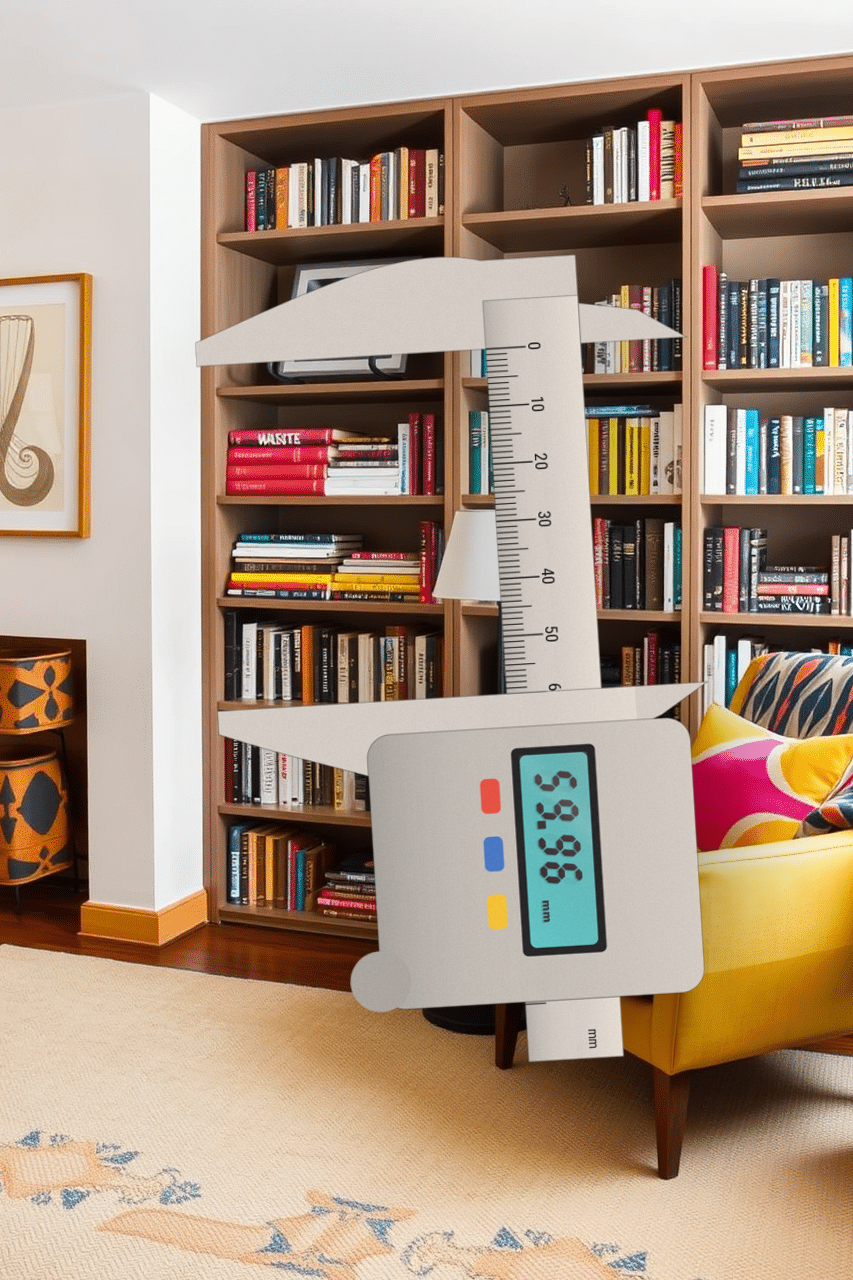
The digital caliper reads 59.96 mm
